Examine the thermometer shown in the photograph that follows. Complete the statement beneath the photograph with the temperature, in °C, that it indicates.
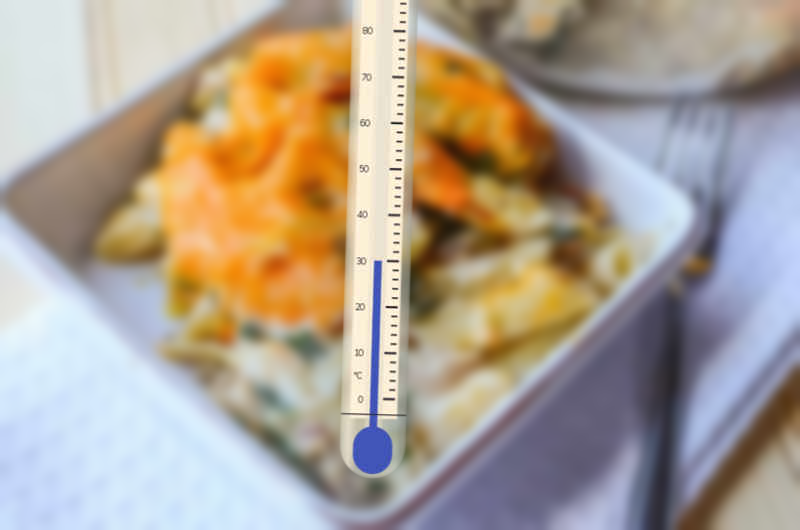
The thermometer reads 30 °C
